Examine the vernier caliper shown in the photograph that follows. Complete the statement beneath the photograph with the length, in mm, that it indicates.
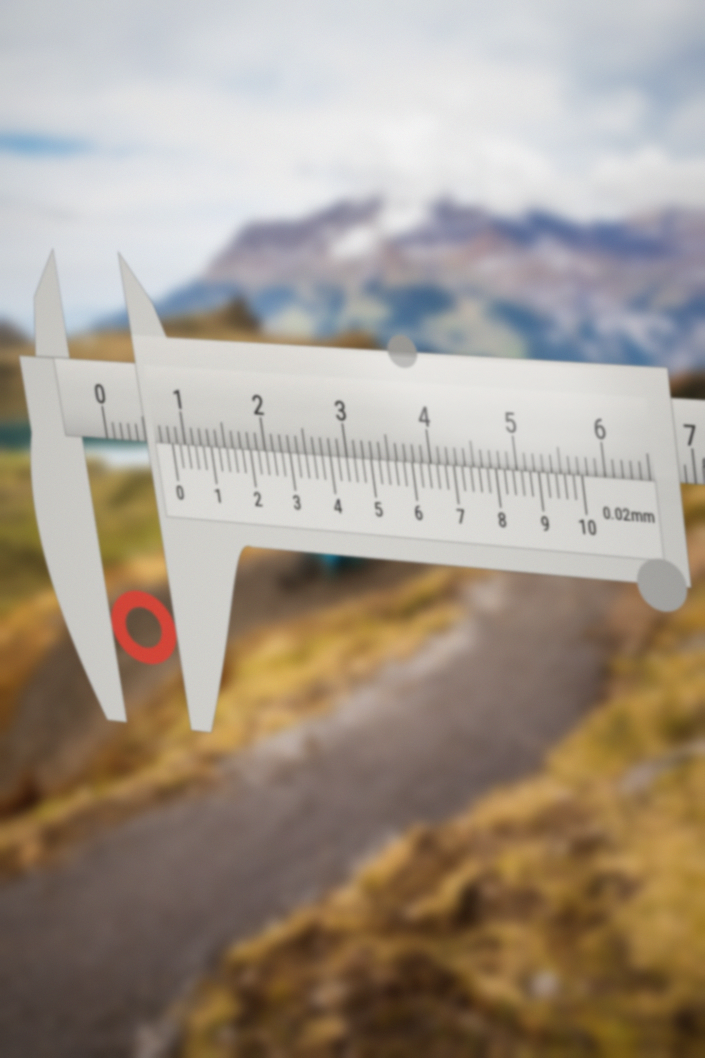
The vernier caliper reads 8.4 mm
